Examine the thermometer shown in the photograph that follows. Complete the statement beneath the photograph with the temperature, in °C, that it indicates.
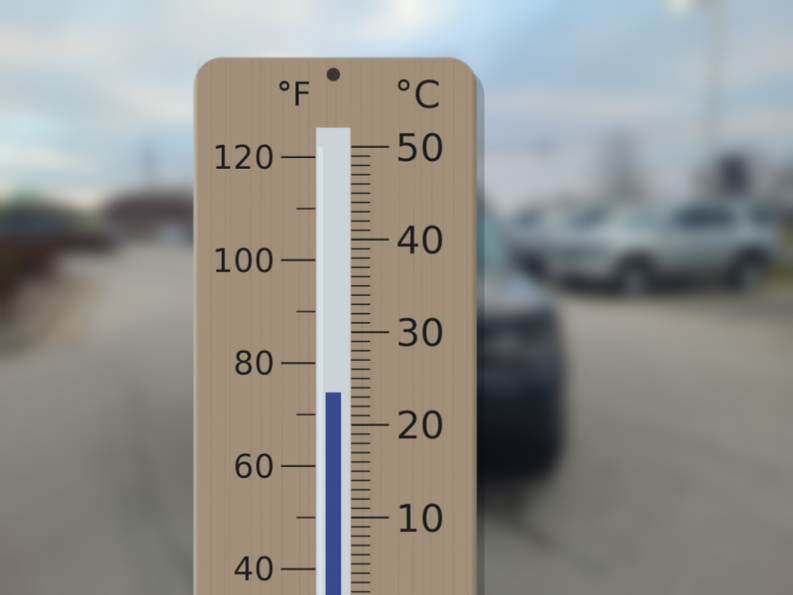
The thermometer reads 23.5 °C
